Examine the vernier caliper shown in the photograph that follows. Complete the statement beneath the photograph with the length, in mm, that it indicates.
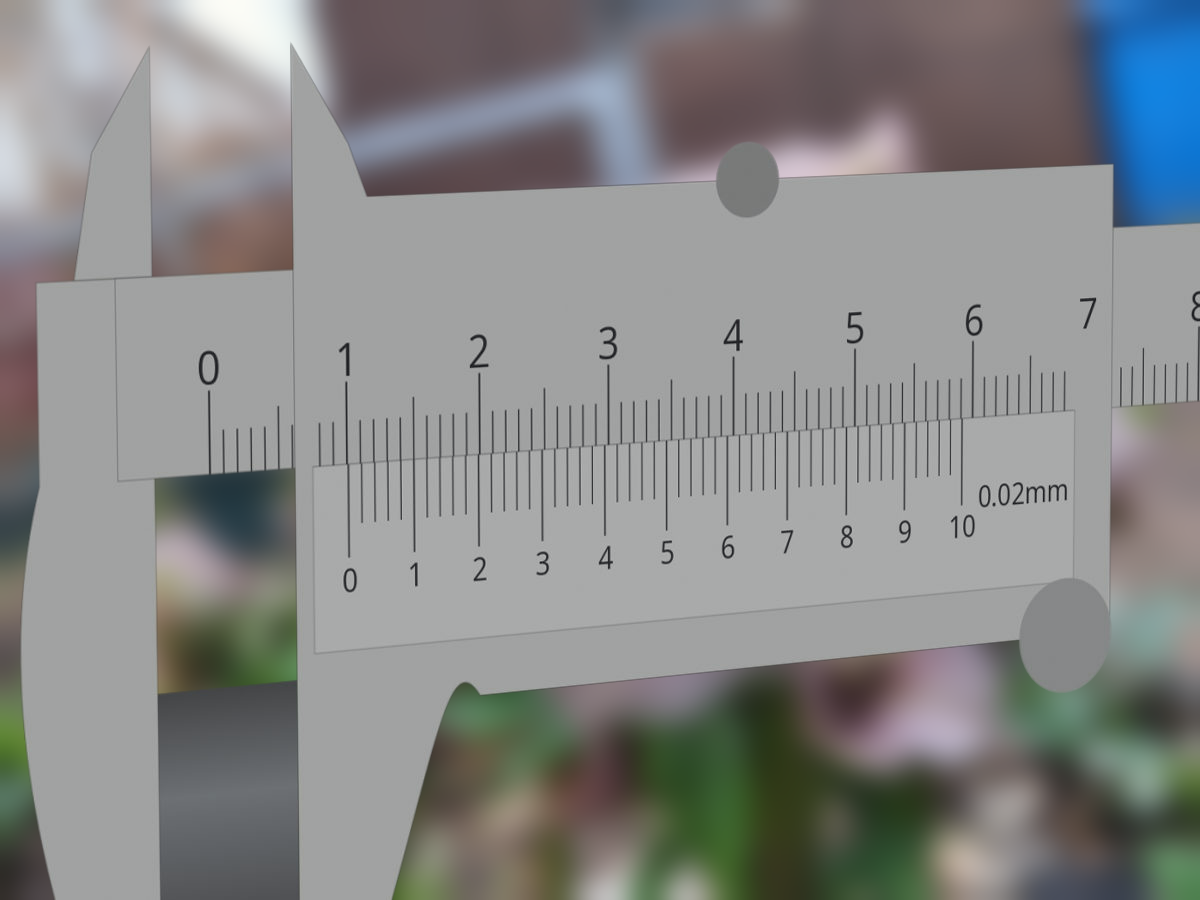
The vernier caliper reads 10.1 mm
